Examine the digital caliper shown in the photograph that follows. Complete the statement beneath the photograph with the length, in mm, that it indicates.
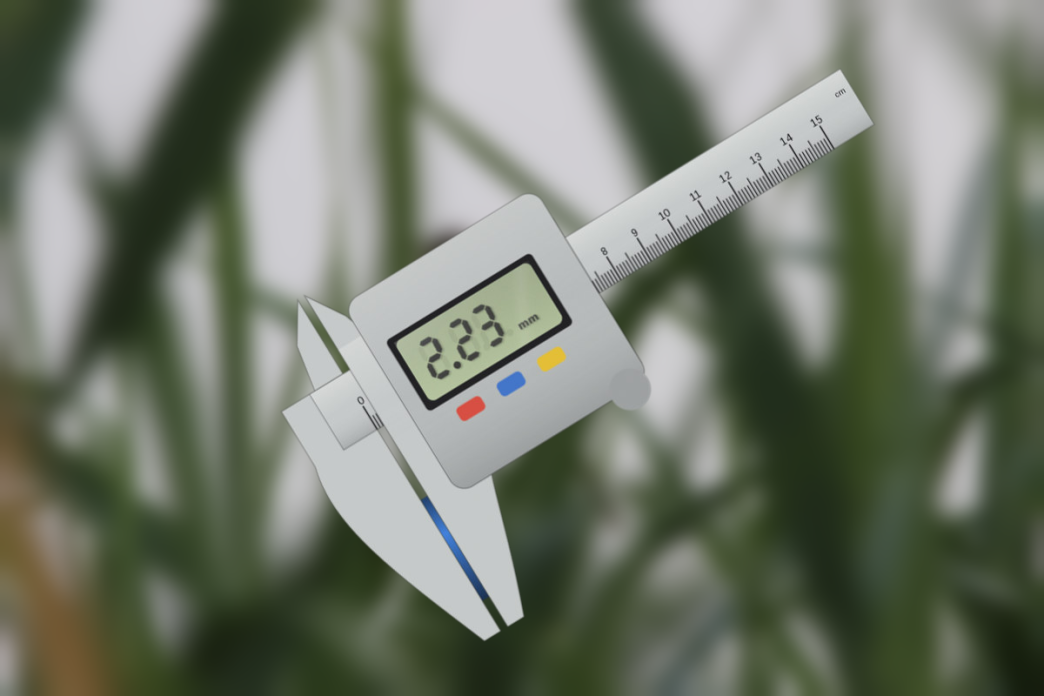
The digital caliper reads 2.23 mm
